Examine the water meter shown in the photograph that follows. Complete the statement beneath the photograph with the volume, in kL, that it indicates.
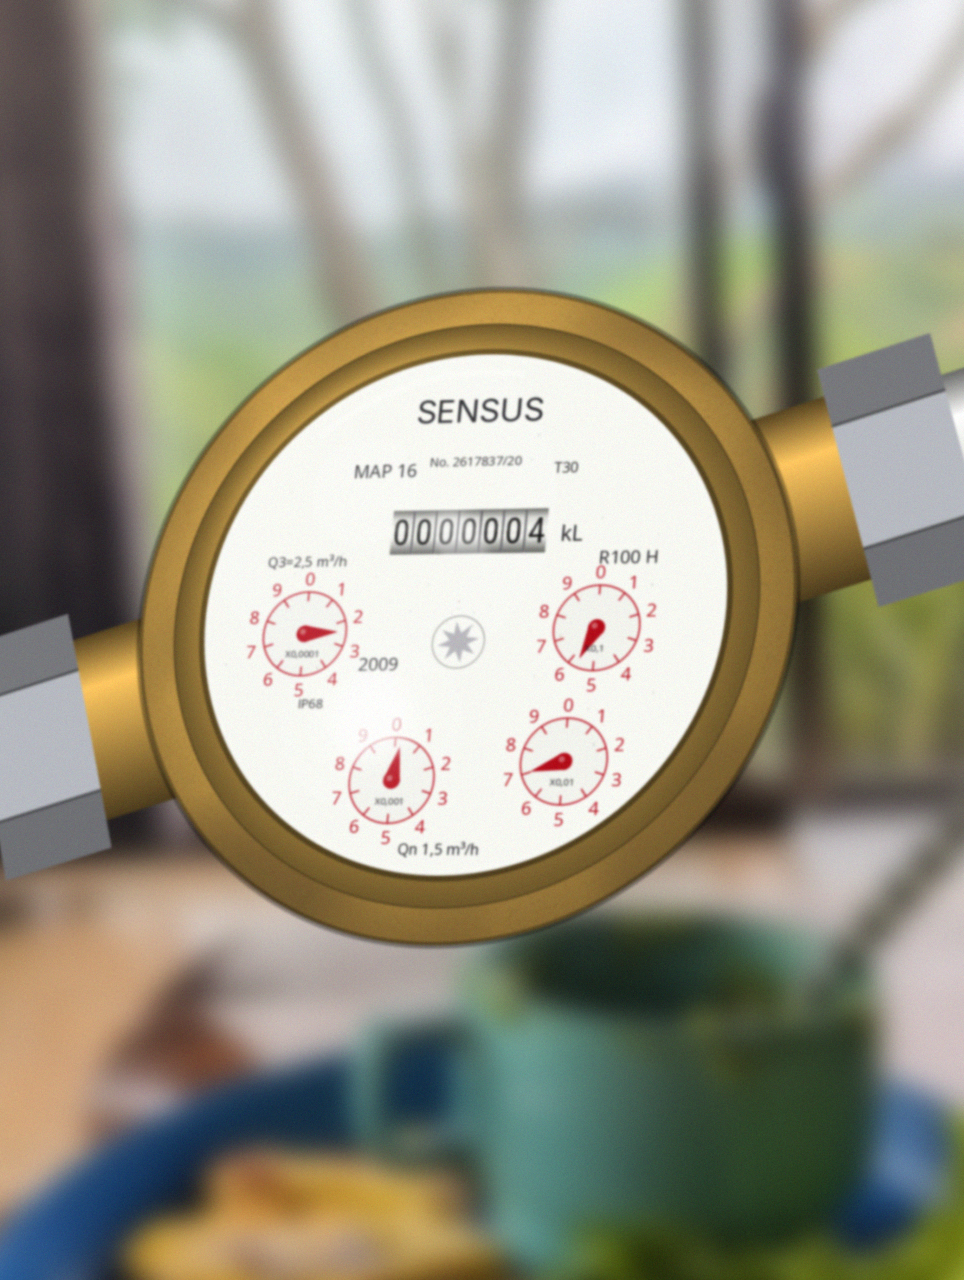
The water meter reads 4.5702 kL
